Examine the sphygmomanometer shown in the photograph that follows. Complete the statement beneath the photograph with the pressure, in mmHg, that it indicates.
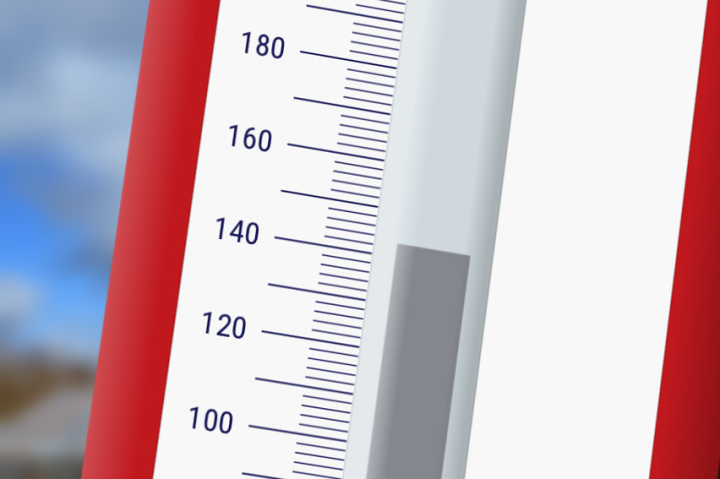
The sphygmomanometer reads 143 mmHg
